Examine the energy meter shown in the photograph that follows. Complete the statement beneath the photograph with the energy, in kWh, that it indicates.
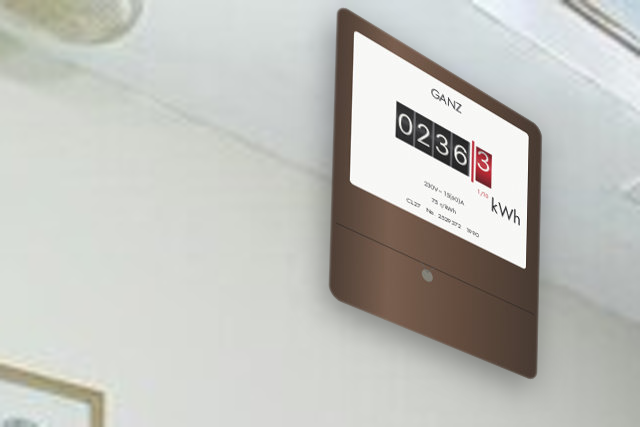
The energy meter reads 236.3 kWh
